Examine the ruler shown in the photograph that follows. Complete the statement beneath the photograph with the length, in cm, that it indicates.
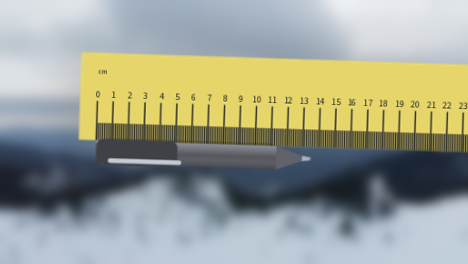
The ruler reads 13.5 cm
